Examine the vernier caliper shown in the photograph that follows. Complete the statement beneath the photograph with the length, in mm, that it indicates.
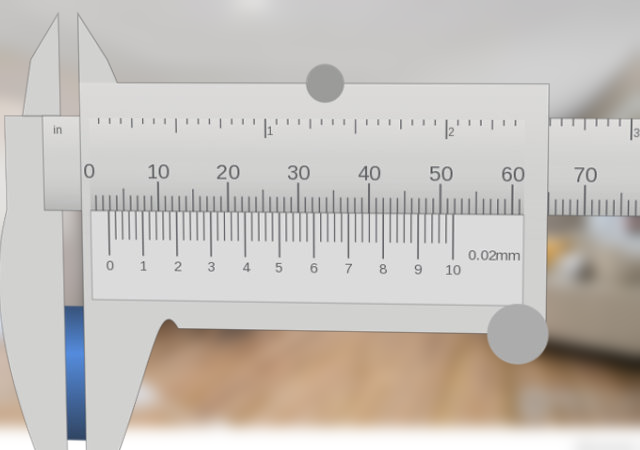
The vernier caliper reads 2.8 mm
